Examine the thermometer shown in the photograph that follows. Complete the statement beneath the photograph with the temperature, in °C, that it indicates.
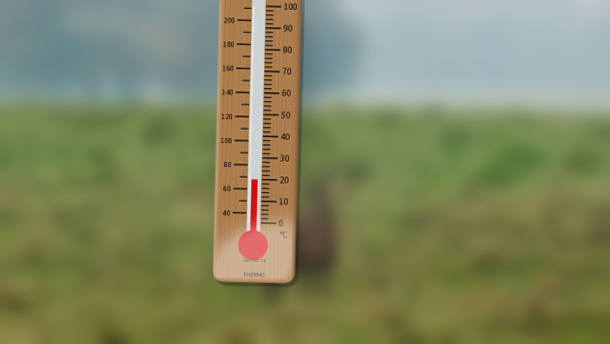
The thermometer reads 20 °C
